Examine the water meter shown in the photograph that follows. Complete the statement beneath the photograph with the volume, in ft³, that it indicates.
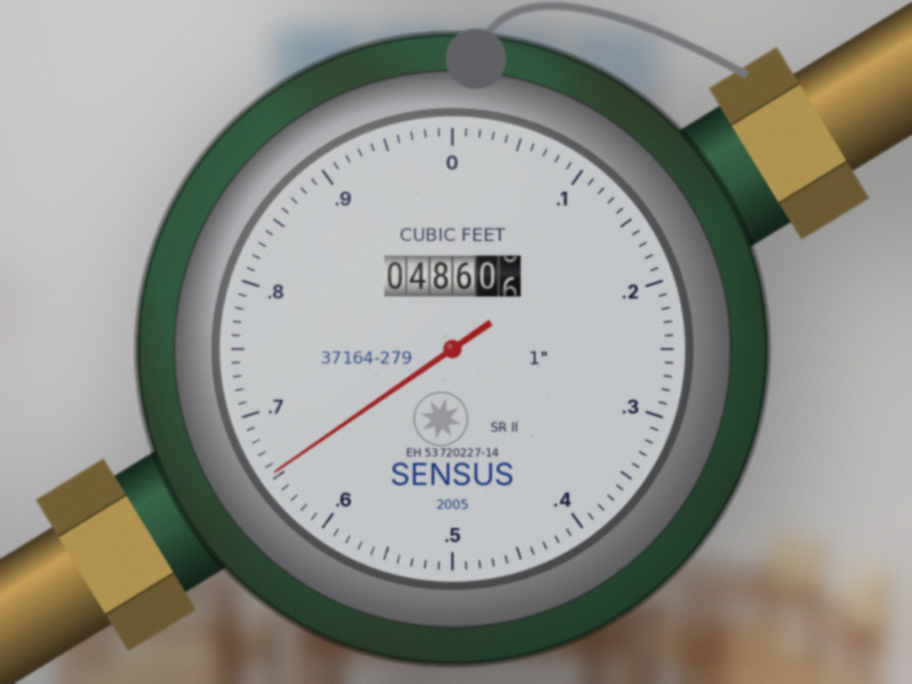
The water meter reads 48605.65 ft³
